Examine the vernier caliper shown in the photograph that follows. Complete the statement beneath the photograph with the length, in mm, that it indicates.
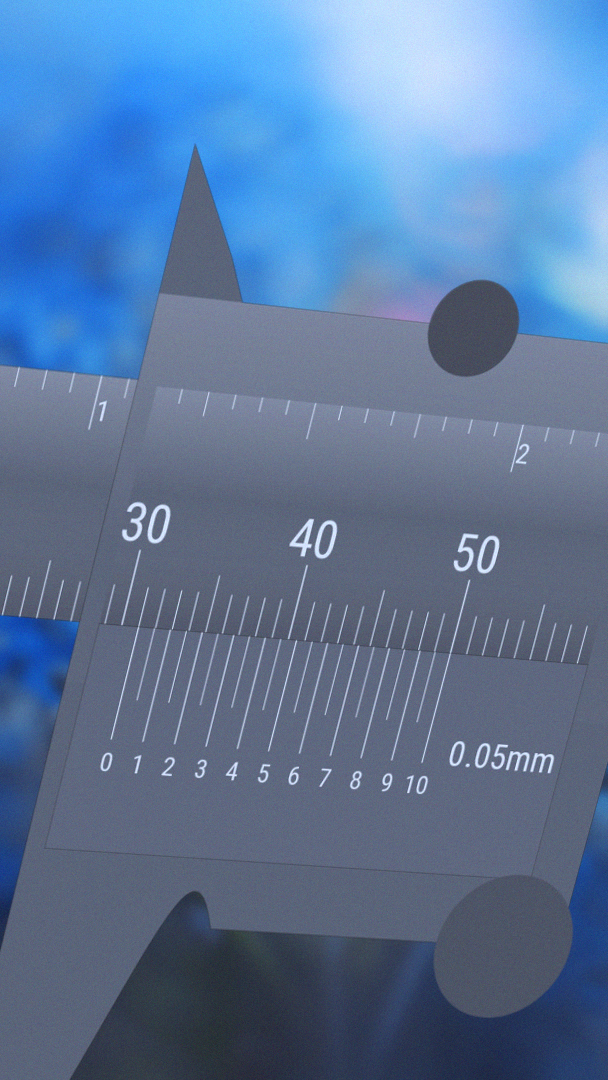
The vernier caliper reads 31.0 mm
